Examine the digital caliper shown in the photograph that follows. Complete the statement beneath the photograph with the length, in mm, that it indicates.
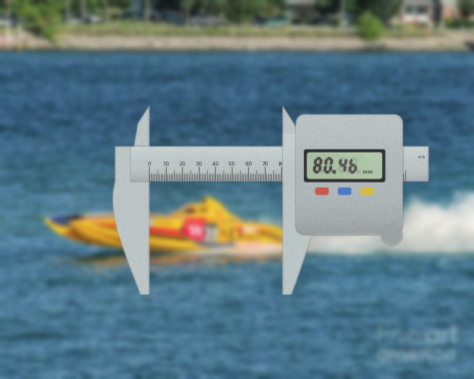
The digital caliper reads 80.46 mm
